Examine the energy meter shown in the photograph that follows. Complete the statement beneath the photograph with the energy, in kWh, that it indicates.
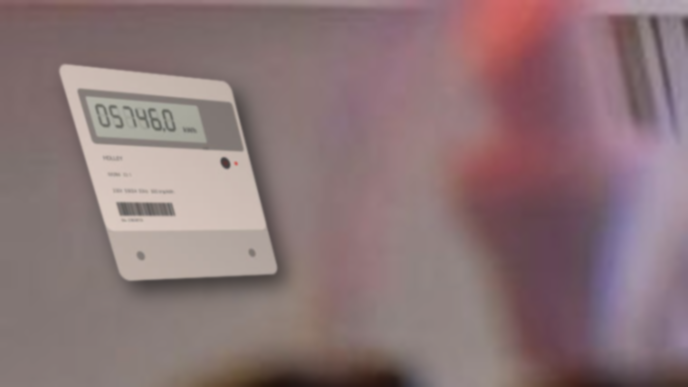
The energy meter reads 5746.0 kWh
